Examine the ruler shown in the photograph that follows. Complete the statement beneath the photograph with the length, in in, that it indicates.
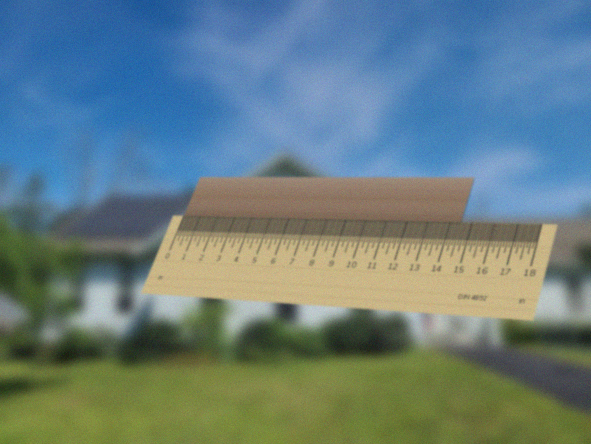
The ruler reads 14.5 in
